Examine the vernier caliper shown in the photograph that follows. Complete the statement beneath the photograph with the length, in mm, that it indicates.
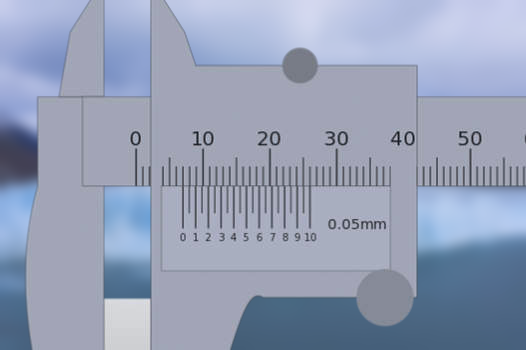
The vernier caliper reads 7.0 mm
